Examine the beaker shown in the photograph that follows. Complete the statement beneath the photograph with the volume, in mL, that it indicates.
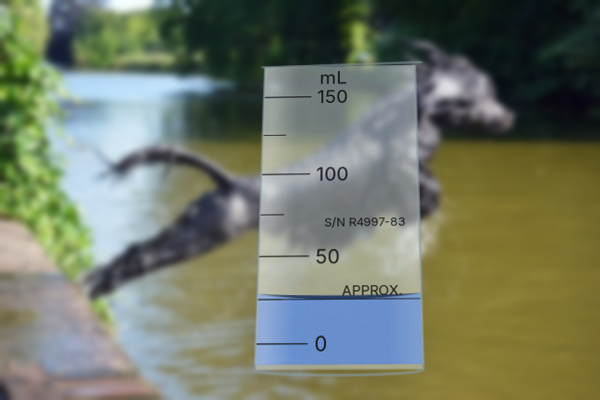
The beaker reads 25 mL
